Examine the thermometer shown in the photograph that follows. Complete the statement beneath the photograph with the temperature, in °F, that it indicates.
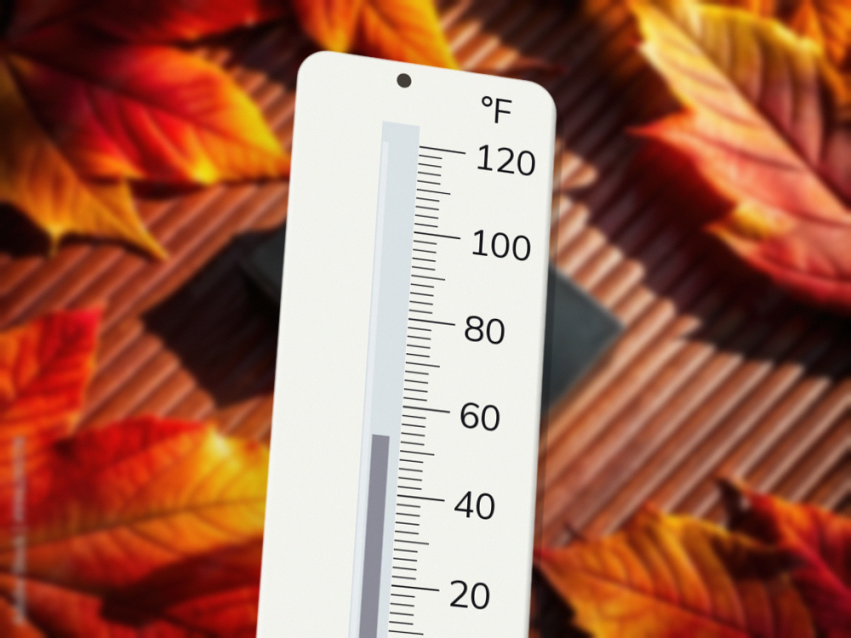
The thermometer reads 53 °F
